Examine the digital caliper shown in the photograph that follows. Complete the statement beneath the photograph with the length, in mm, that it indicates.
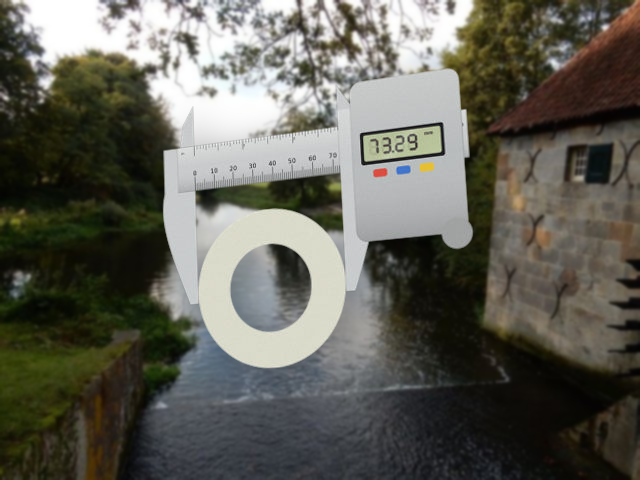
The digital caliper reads 73.29 mm
